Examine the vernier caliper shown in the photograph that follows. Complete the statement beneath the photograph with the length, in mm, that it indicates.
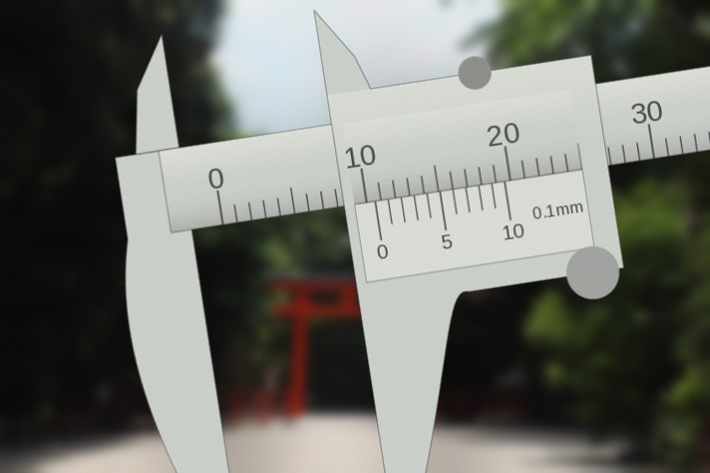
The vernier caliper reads 10.6 mm
